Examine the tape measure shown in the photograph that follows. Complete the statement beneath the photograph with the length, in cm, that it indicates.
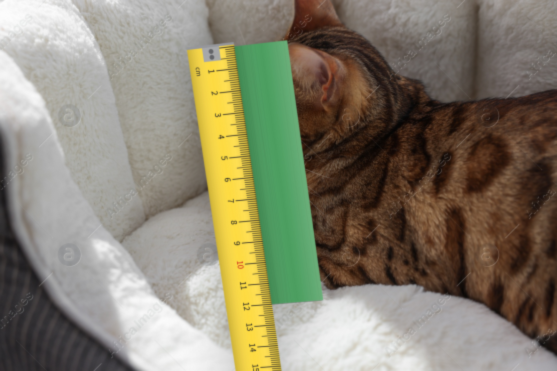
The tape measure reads 12 cm
